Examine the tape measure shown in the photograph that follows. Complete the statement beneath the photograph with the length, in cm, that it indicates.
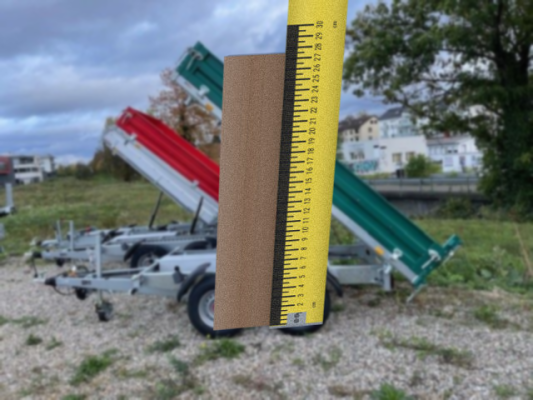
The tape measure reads 27.5 cm
